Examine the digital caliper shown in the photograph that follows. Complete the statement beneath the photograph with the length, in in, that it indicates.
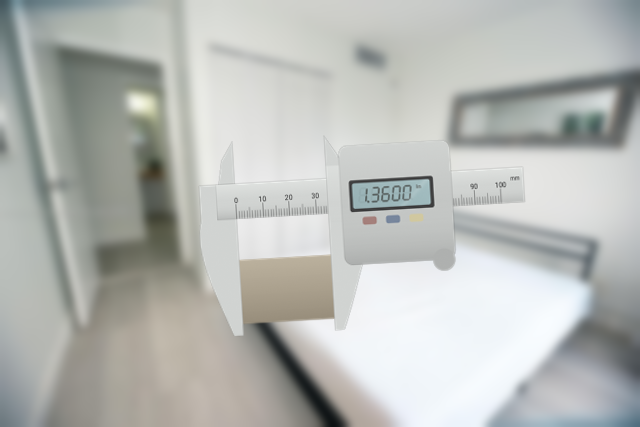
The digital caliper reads 1.3600 in
